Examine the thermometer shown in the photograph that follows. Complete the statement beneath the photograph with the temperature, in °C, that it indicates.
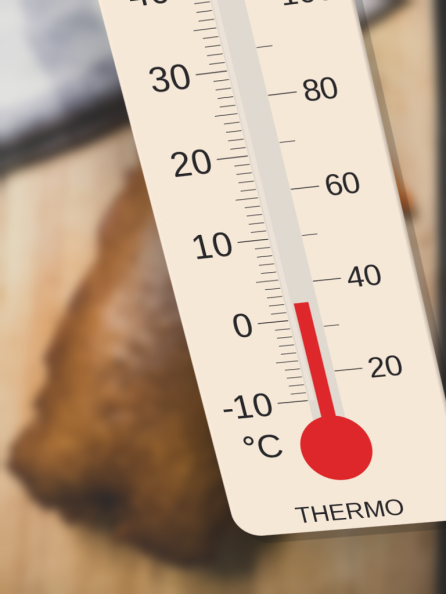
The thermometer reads 2 °C
